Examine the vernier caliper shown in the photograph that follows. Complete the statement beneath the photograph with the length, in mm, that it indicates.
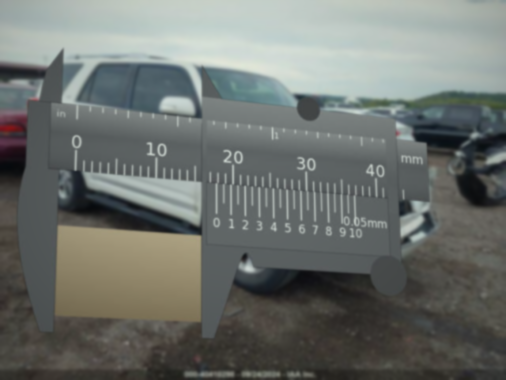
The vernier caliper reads 17.8 mm
